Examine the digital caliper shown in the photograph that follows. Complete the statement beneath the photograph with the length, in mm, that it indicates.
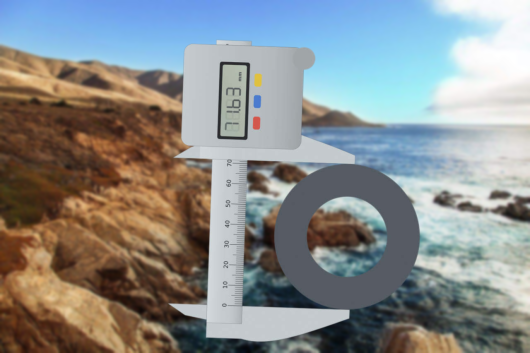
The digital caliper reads 71.63 mm
